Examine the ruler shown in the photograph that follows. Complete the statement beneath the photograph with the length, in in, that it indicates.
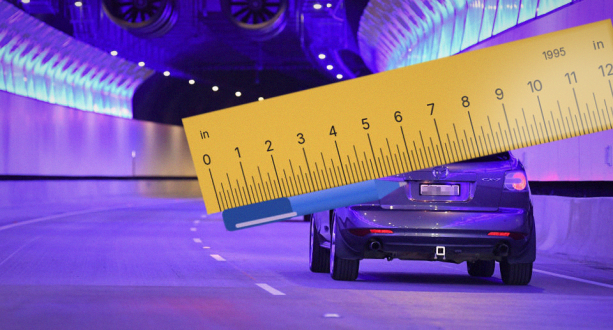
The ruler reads 5.75 in
